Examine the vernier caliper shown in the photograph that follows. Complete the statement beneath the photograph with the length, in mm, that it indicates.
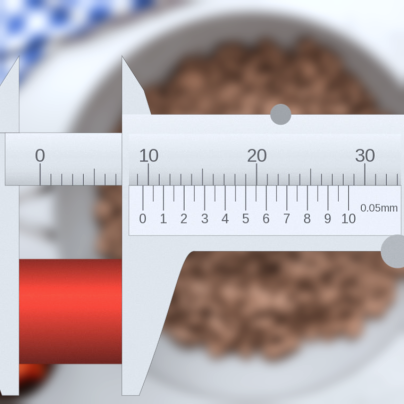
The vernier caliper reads 9.5 mm
